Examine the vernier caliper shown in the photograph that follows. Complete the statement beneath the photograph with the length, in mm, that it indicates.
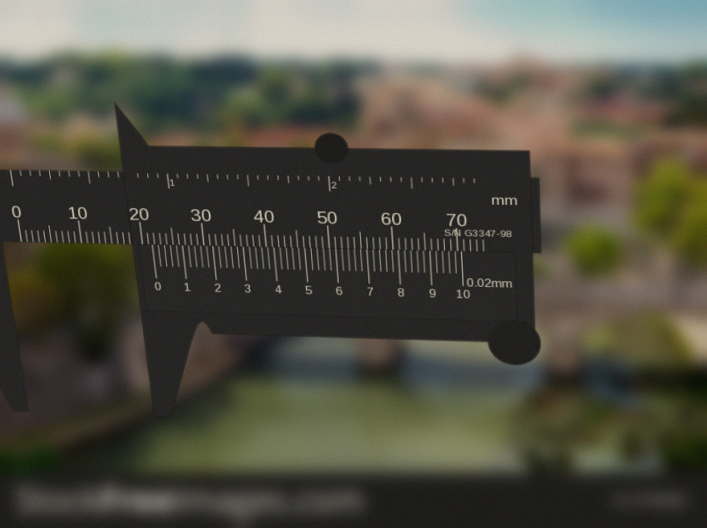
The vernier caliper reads 21.6 mm
